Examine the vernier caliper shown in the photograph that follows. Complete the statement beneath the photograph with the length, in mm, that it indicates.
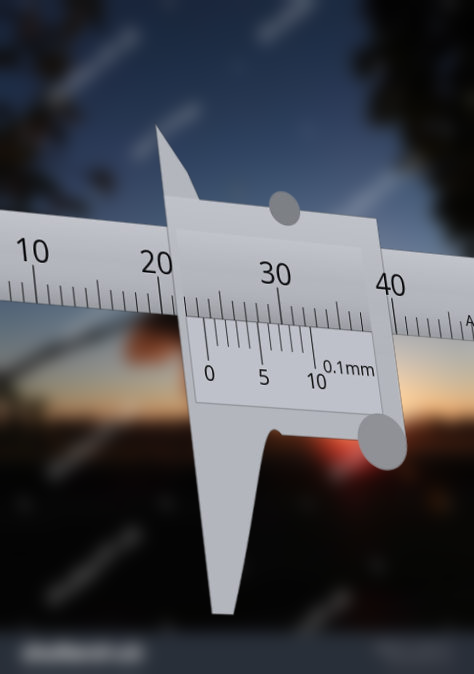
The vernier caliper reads 23.4 mm
